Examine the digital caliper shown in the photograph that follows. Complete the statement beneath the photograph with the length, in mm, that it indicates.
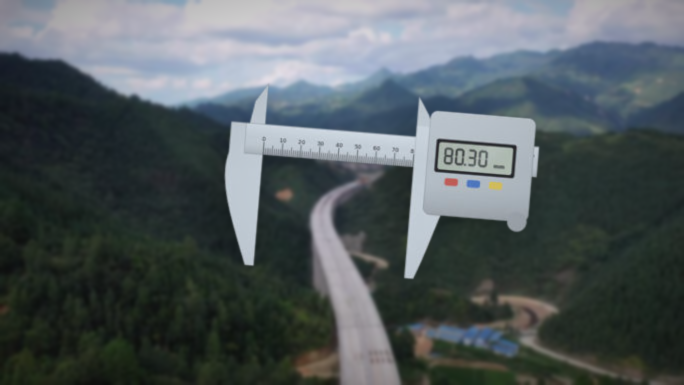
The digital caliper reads 80.30 mm
